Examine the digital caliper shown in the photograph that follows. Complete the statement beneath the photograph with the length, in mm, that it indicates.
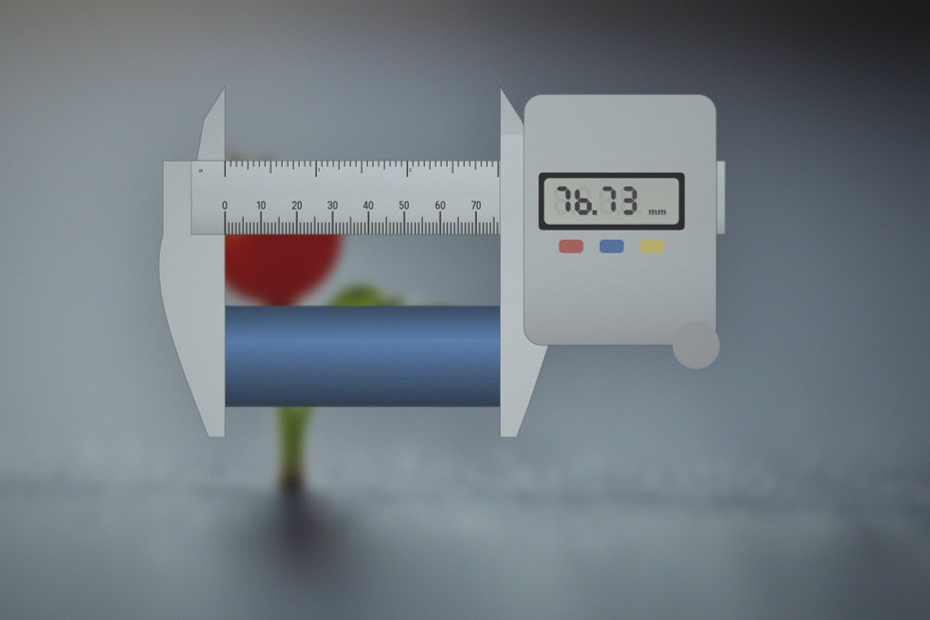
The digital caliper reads 76.73 mm
